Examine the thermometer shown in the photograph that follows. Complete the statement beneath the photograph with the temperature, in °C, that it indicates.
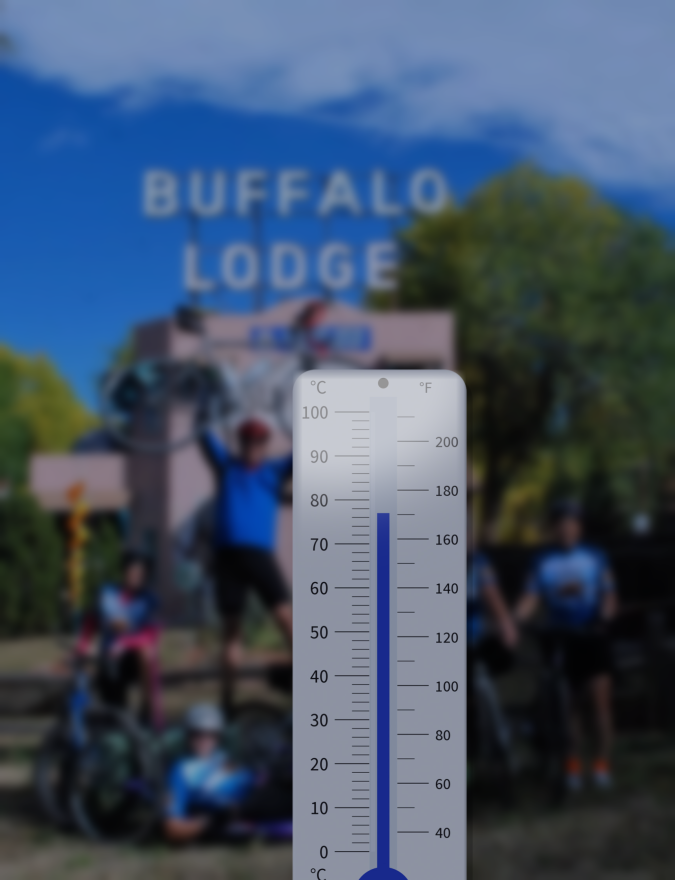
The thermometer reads 77 °C
